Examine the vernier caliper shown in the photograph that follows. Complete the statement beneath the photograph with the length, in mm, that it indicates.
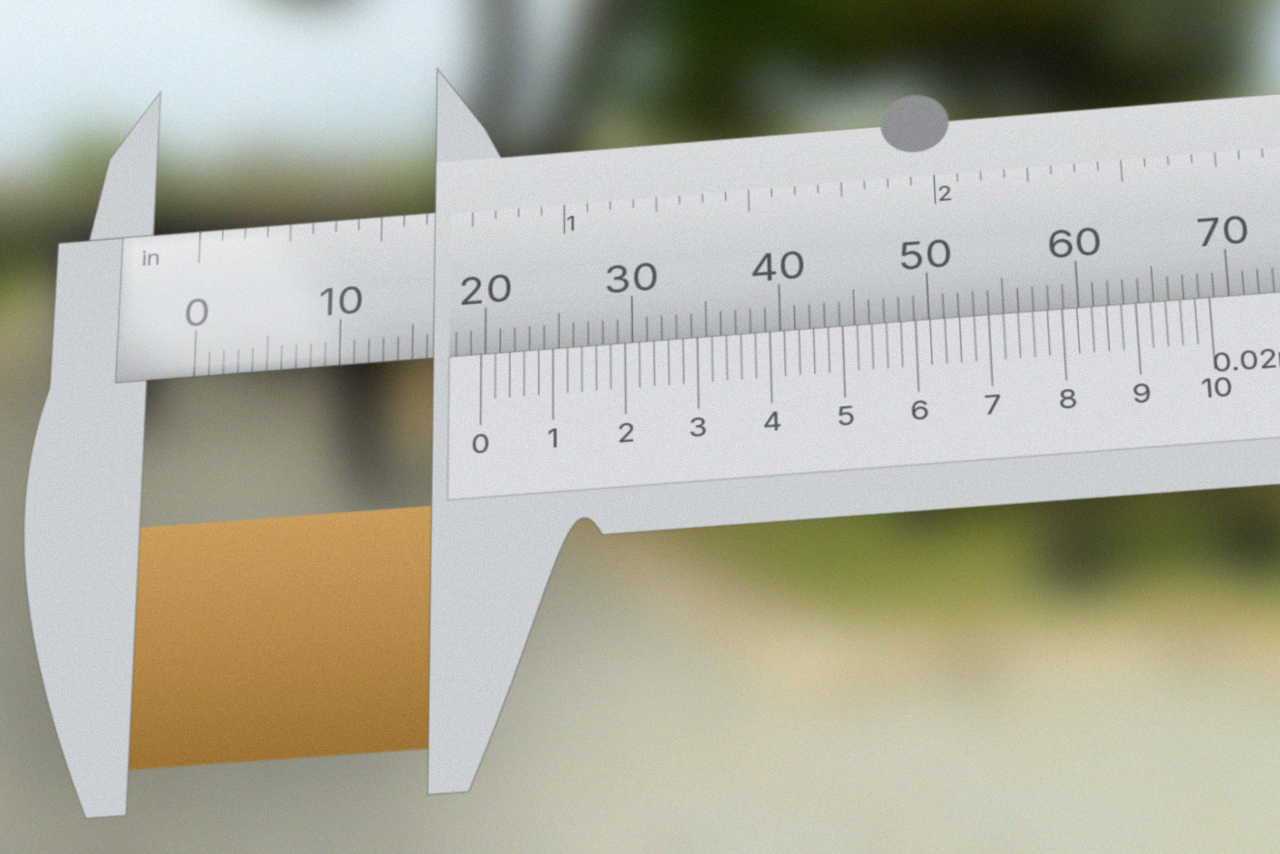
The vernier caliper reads 19.7 mm
